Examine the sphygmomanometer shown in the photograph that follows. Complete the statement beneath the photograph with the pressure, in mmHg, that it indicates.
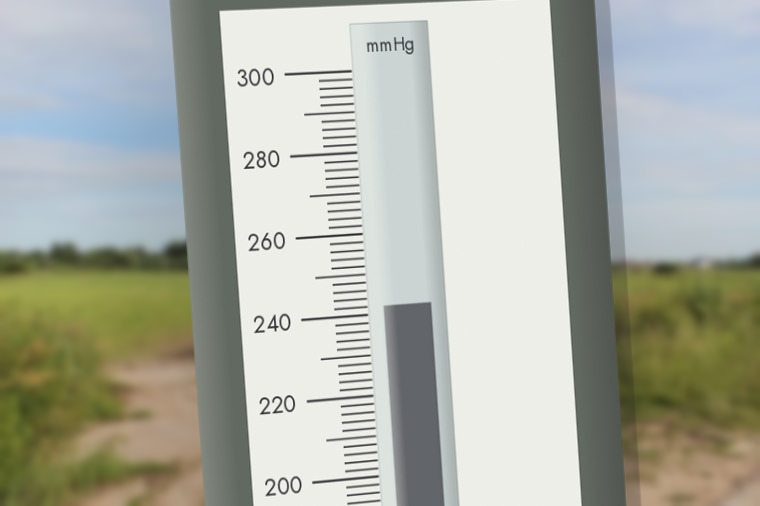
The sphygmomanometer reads 242 mmHg
